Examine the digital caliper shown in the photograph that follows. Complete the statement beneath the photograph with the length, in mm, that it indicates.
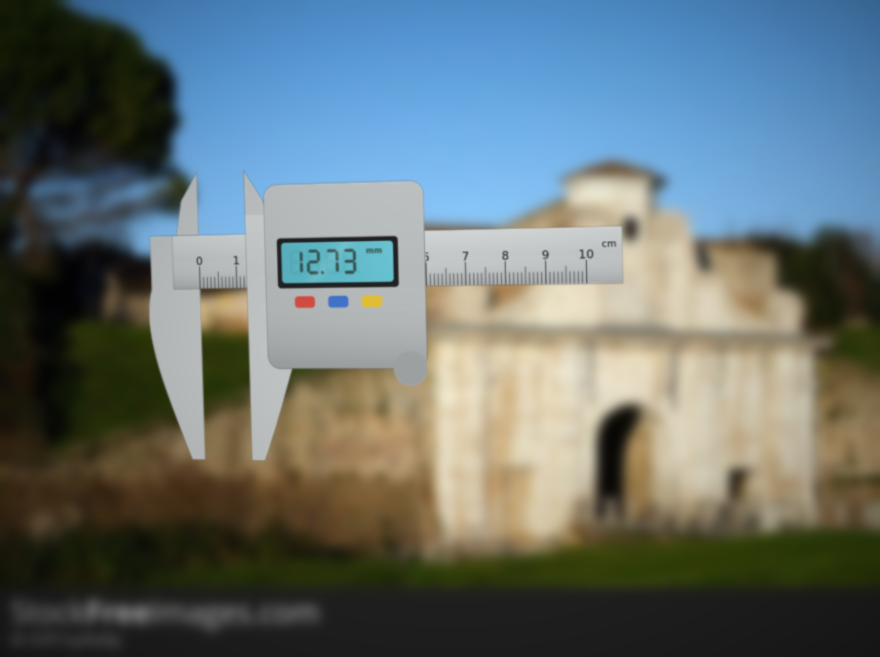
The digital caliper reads 12.73 mm
